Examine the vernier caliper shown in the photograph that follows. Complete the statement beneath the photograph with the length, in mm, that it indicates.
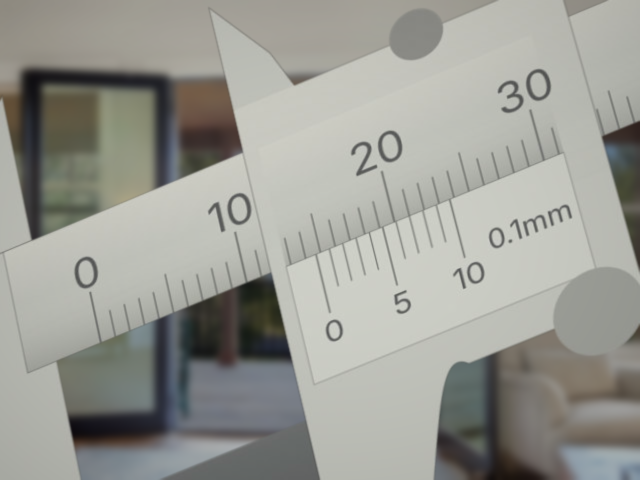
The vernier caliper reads 14.7 mm
